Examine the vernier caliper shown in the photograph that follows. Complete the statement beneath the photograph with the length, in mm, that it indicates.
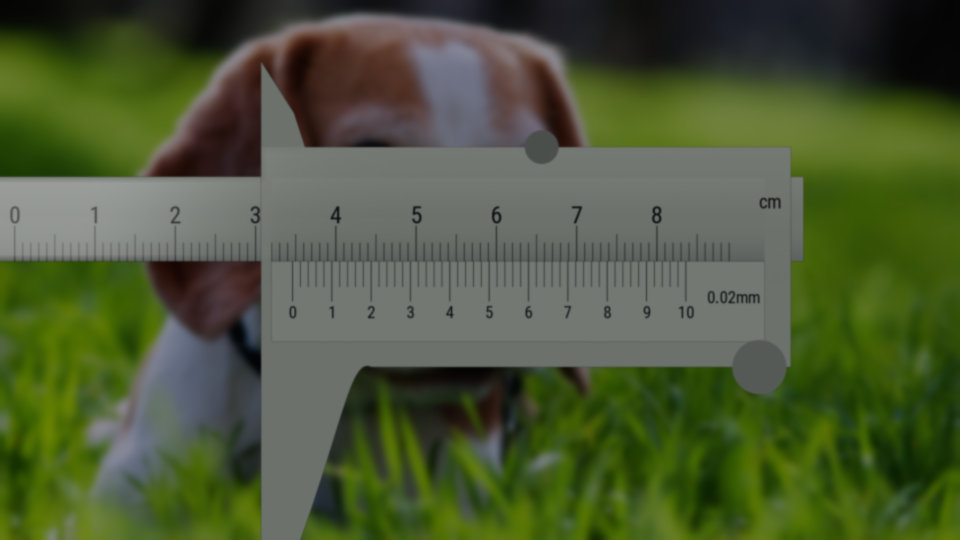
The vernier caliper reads 34.6 mm
